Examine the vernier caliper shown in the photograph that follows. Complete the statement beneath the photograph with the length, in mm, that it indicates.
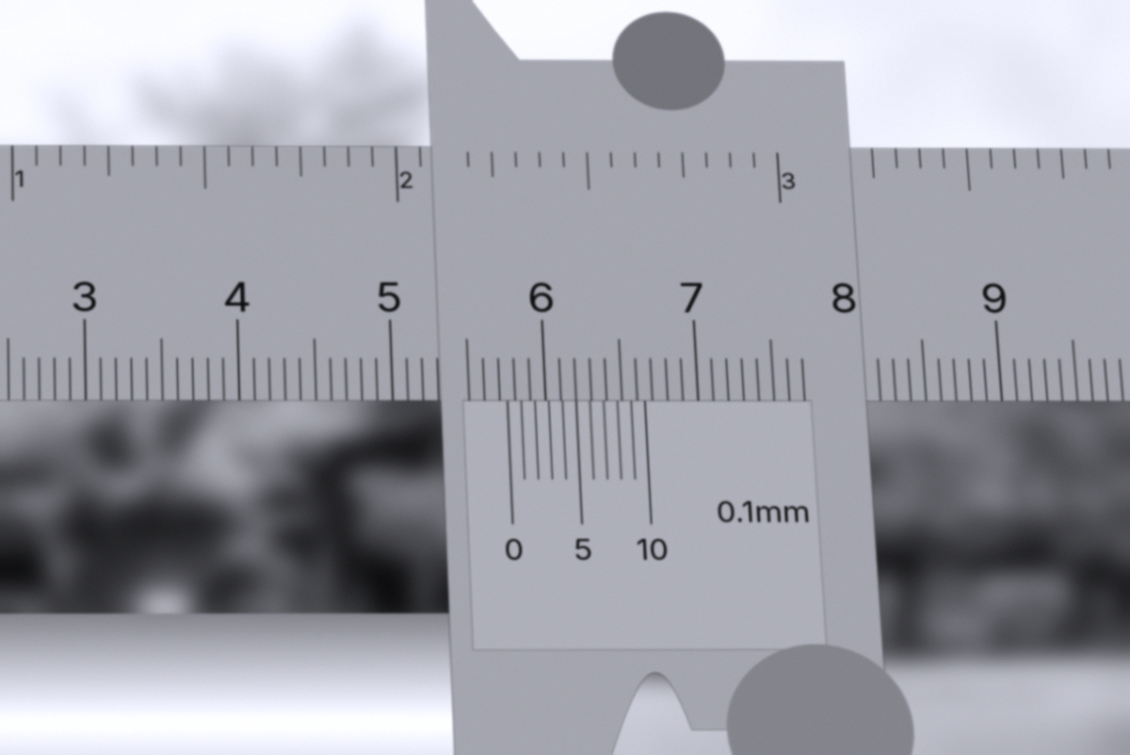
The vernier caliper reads 57.5 mm
